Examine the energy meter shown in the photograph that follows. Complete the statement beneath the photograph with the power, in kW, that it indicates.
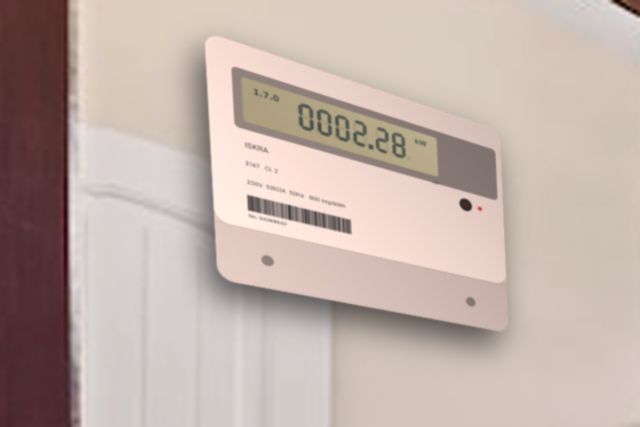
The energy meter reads 2.28 kW
